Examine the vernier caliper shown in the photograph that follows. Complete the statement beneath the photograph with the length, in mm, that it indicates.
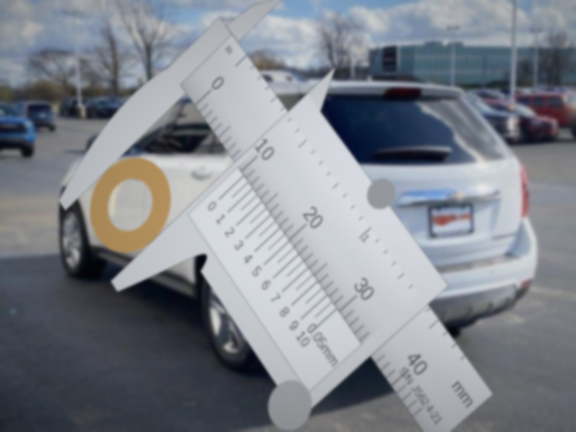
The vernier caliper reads 10.6 mm
